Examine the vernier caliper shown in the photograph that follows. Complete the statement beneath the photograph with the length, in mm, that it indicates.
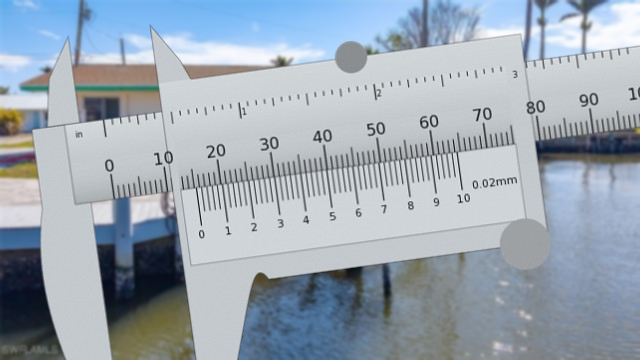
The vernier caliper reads 15.4 mm
